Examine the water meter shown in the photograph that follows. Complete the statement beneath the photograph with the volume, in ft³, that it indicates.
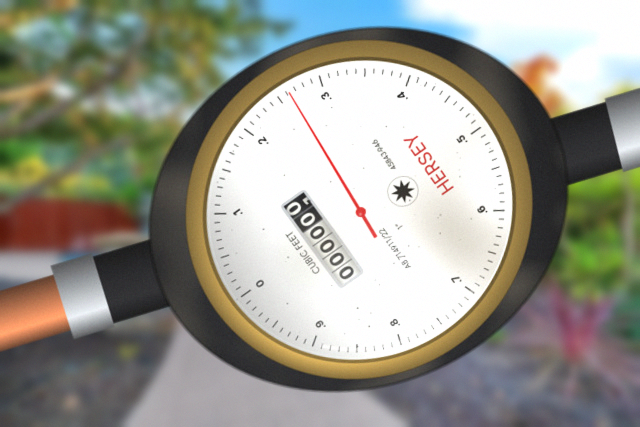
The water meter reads 0.26 ft³
